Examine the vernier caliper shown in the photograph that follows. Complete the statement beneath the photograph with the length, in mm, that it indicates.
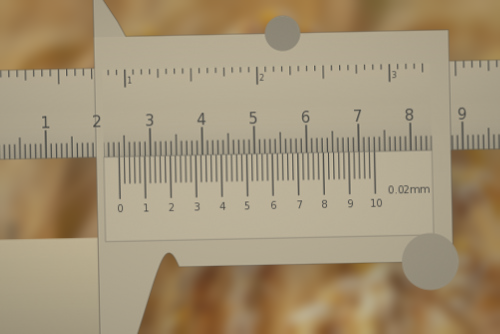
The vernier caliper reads 24.0 mm
